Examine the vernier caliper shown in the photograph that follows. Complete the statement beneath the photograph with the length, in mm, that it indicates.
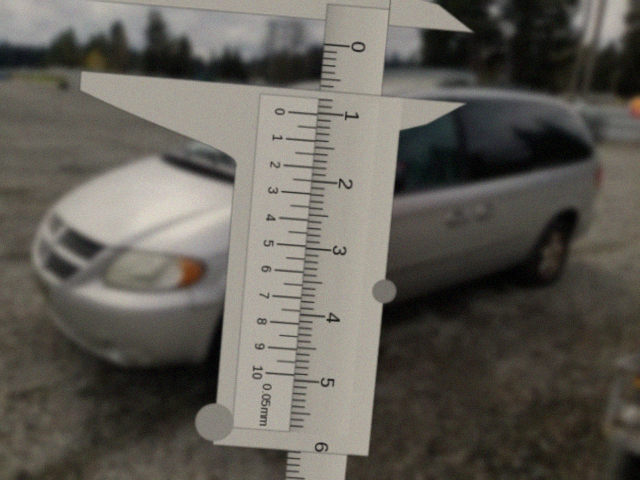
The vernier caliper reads 10.2 mm
